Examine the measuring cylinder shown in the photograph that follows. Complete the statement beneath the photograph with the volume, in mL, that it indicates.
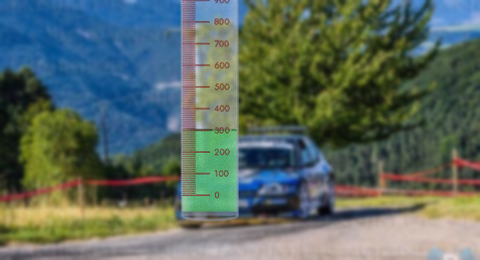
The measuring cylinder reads 300 mL
